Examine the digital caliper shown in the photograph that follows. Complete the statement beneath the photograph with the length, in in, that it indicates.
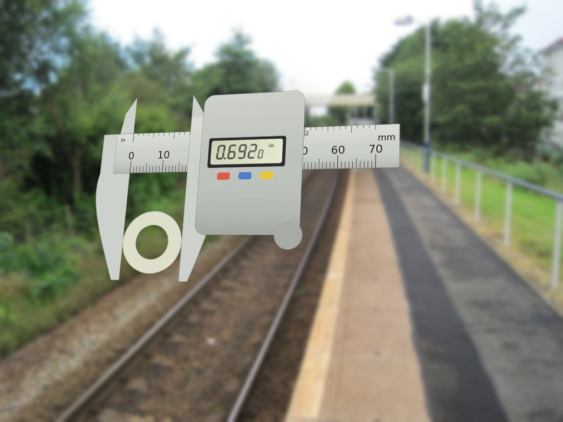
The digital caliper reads 0.6920 in
